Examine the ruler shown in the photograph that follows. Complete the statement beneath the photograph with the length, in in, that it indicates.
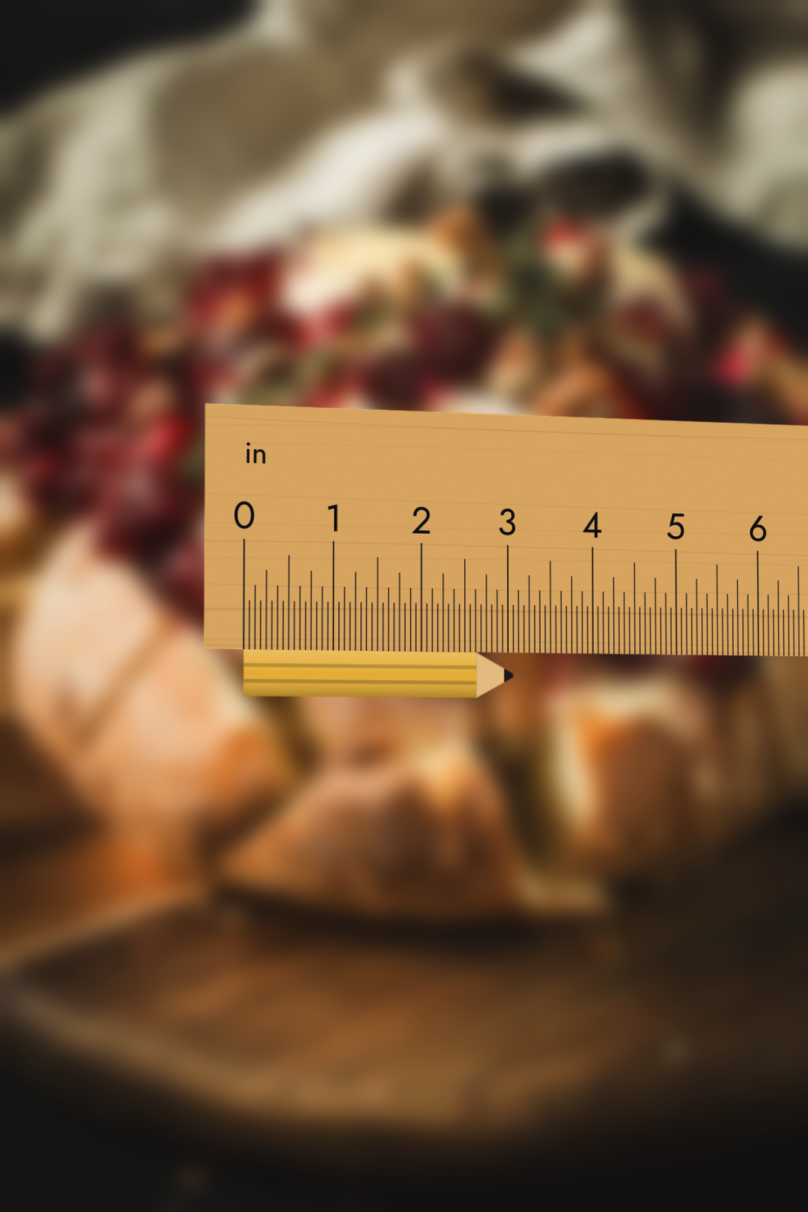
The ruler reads 3.0625 in
